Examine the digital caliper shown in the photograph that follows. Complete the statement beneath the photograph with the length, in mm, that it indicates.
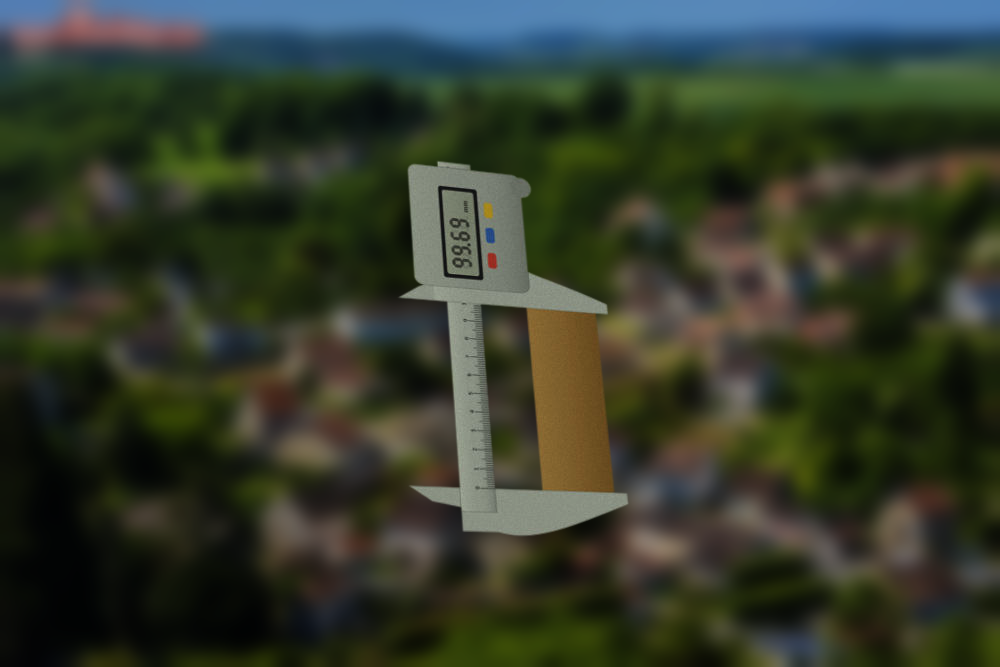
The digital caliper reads 99.69 mm
